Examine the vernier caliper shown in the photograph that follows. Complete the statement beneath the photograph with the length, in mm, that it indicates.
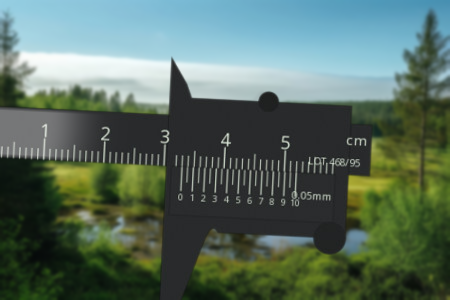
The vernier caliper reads 33.0 mm
